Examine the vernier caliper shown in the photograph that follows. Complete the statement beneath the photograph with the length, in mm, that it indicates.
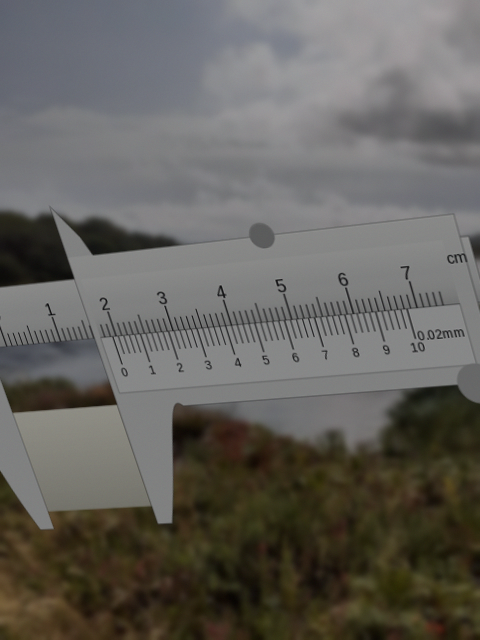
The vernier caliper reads 19.4 mm
